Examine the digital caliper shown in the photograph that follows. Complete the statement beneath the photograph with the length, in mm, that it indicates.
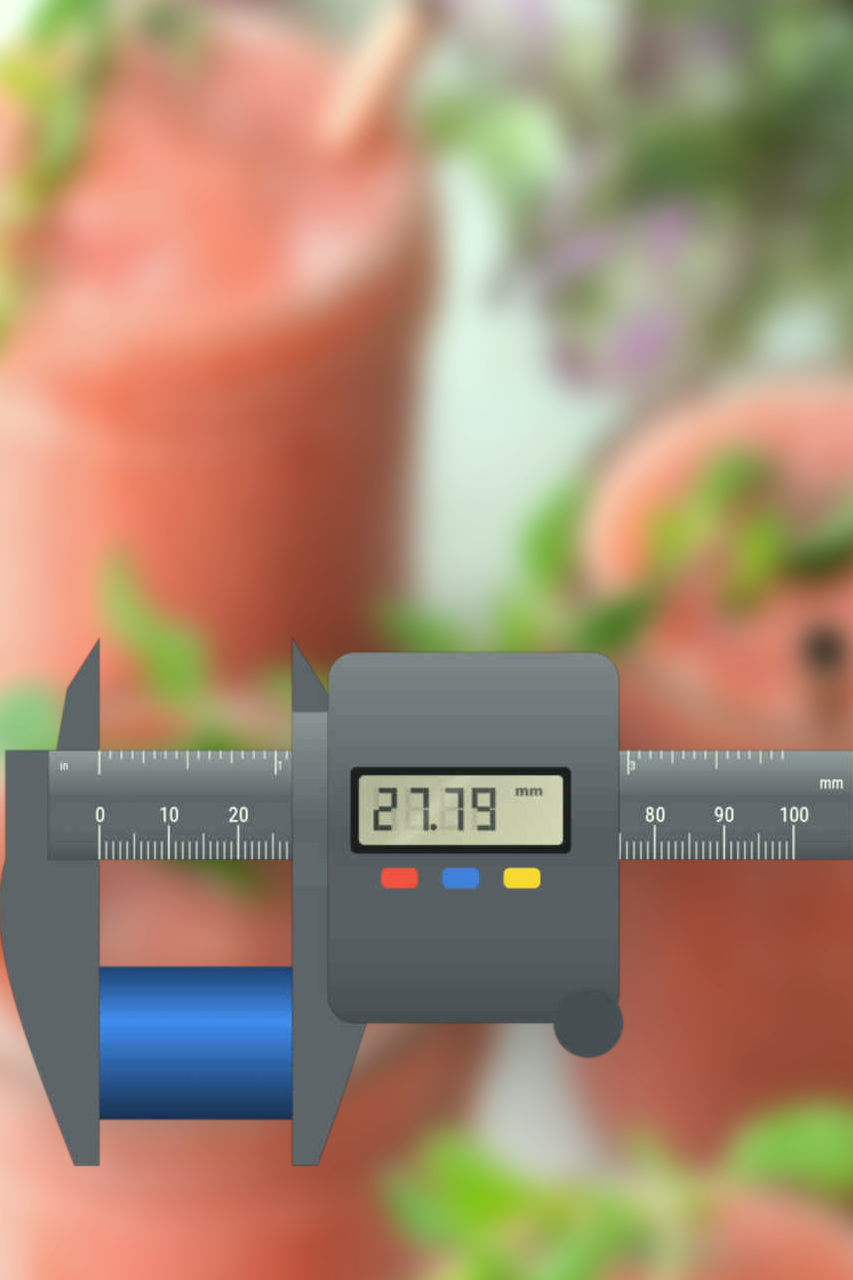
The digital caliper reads 27.79 mm
